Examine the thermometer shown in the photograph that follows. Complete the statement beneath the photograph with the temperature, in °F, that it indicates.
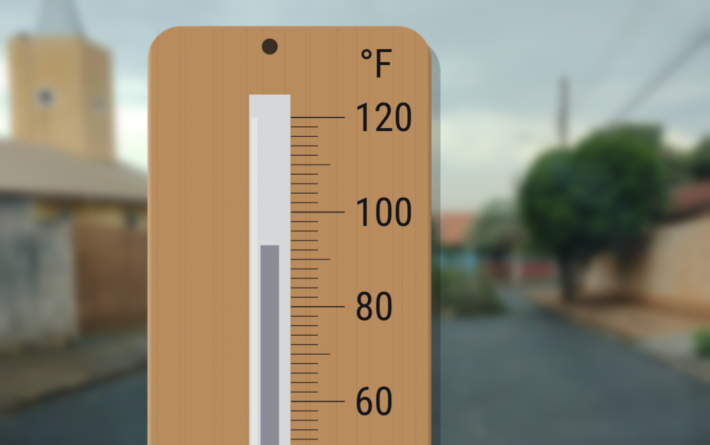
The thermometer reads 93 °F
